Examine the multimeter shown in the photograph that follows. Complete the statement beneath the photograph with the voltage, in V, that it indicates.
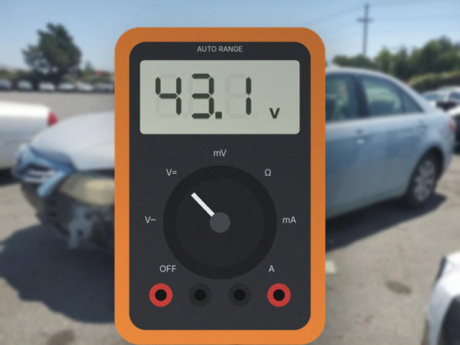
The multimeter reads 43.1 V
